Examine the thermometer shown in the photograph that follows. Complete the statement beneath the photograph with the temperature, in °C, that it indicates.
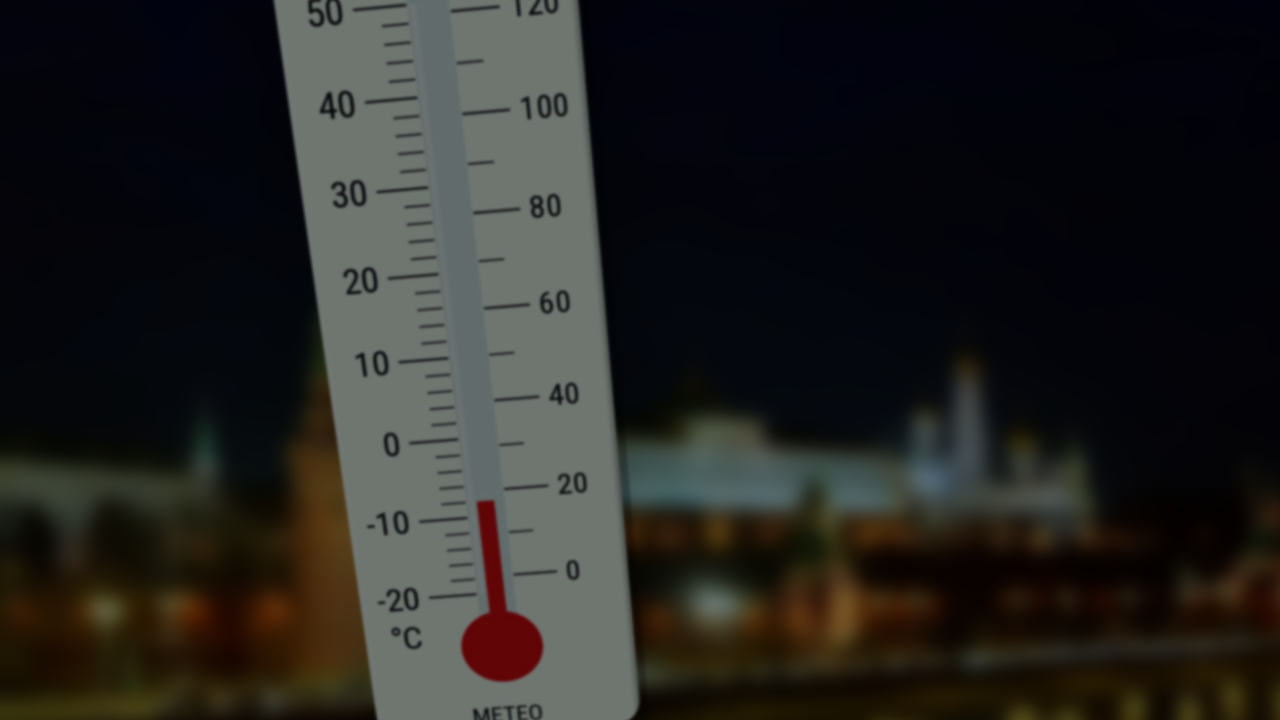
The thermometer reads -8 °C
